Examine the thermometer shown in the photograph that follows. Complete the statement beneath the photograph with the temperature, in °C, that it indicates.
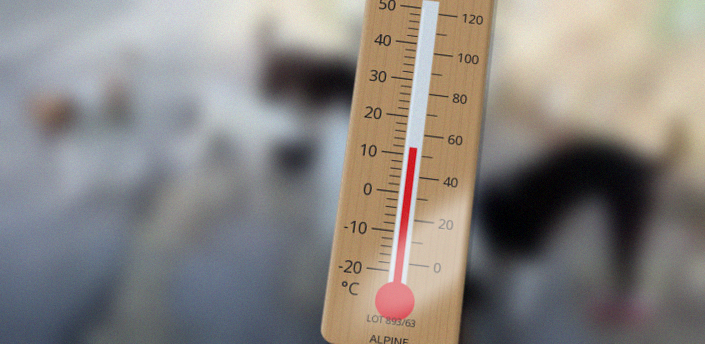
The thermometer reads 12 °C
